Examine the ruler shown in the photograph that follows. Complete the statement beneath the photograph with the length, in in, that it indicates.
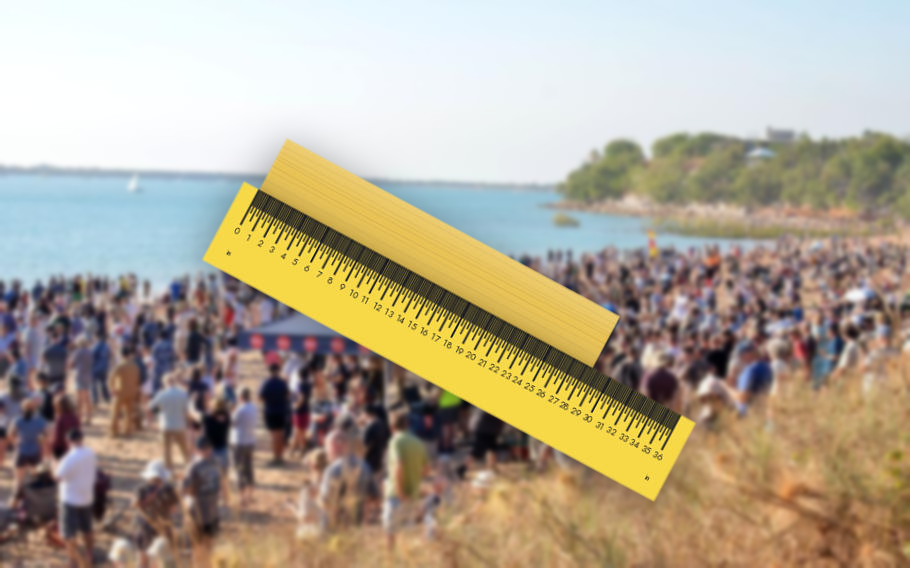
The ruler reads 28.5 in
